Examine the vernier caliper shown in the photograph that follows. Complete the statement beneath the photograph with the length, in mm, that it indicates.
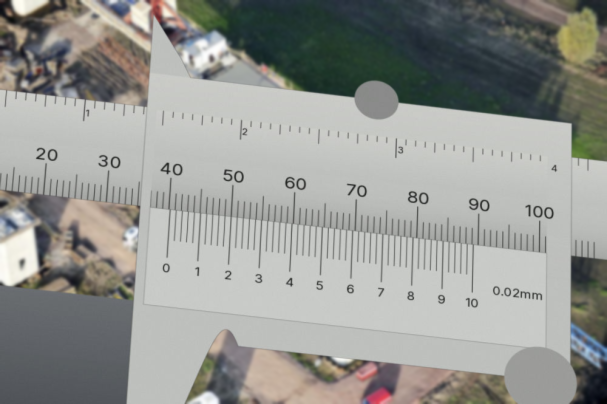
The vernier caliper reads 40.2 mm
